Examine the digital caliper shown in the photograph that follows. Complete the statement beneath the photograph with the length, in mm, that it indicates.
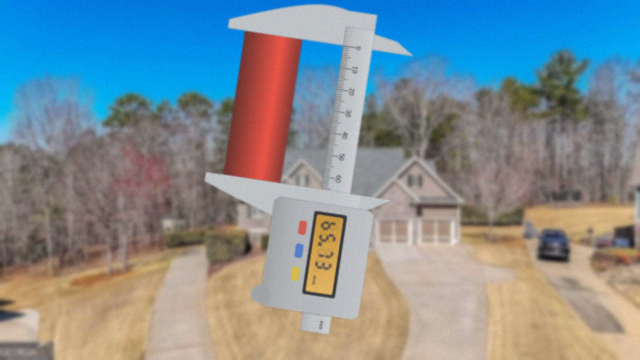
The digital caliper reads 65.73 mm
